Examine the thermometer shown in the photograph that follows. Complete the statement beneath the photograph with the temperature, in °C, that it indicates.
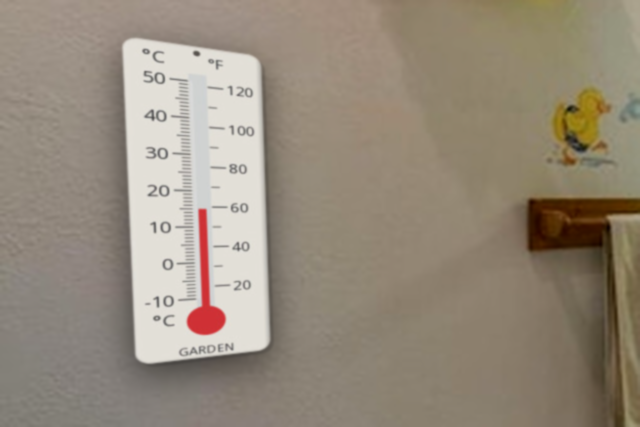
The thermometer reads 15 °C
